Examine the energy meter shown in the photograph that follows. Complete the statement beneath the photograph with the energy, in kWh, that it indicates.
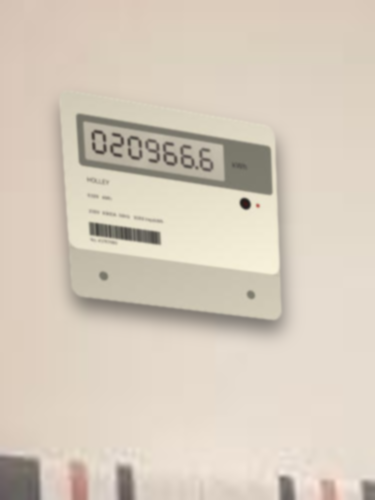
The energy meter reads 20966.6 kWh
